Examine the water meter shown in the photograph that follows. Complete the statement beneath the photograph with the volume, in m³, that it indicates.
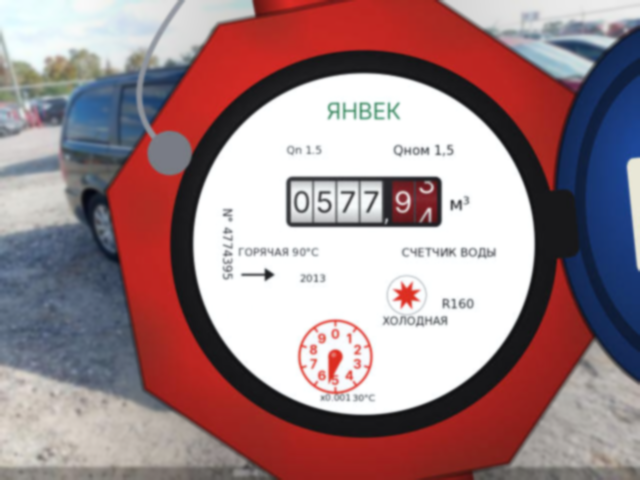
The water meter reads 577.935 m³
